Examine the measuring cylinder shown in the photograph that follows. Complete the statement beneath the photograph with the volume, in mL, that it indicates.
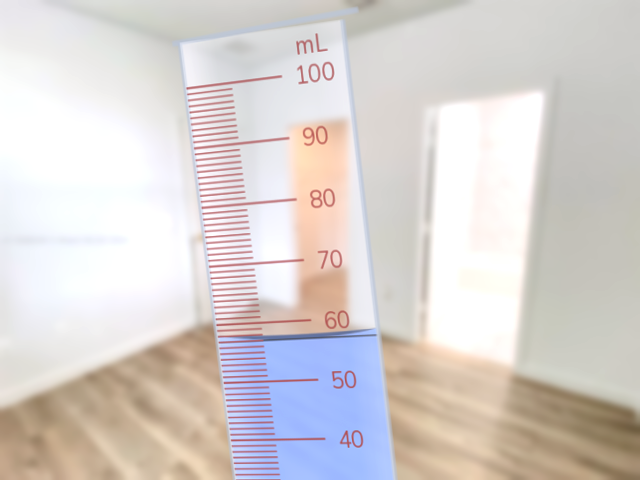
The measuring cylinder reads 57 mL
